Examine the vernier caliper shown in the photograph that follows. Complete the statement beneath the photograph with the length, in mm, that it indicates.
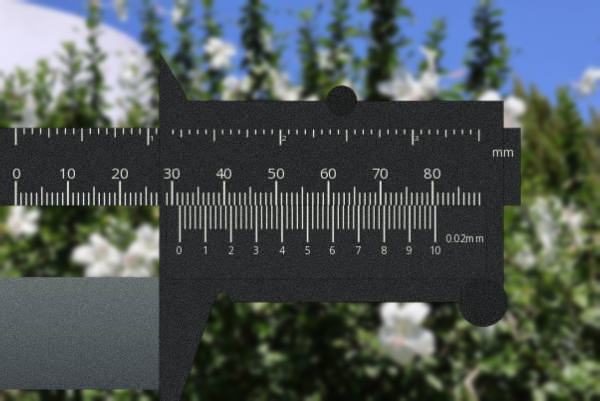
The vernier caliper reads 31.5 mm
